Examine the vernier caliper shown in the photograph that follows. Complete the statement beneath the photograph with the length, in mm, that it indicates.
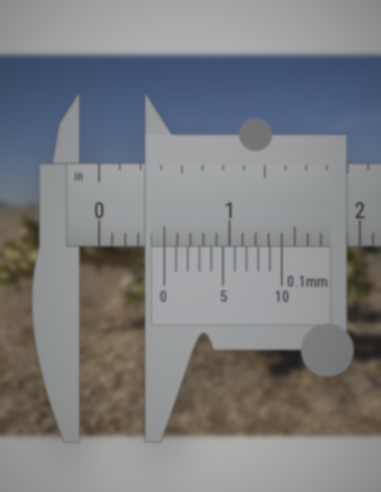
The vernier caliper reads 5.0 mm
